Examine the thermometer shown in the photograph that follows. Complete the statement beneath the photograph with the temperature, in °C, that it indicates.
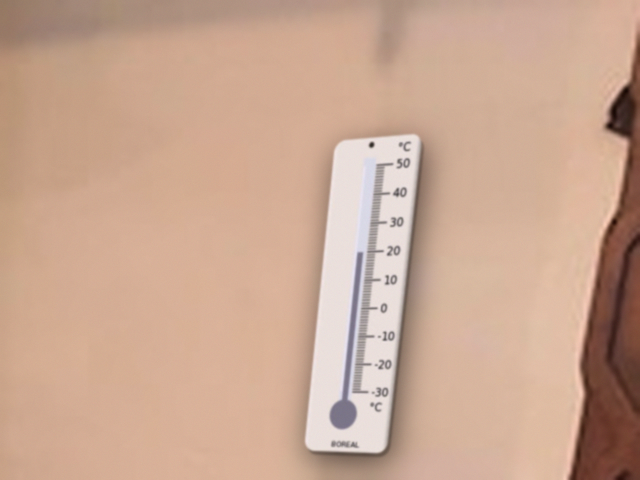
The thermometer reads 20 °C
